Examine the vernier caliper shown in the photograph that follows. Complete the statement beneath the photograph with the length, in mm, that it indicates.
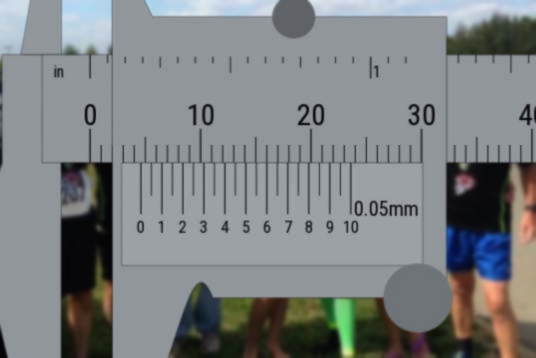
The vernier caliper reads 4.6 mm
